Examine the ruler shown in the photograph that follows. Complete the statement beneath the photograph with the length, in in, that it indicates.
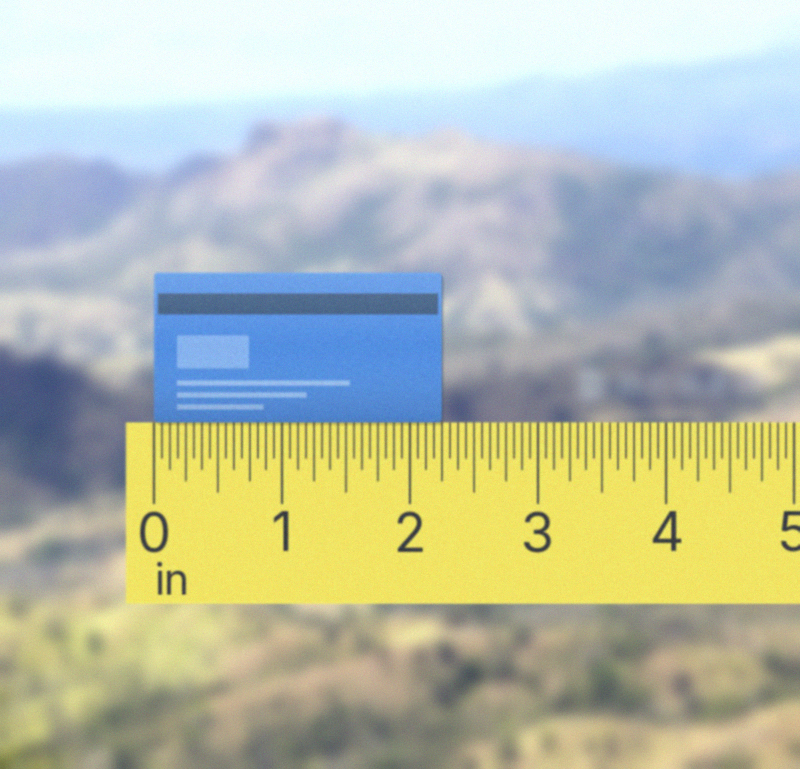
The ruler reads 2.25 in
